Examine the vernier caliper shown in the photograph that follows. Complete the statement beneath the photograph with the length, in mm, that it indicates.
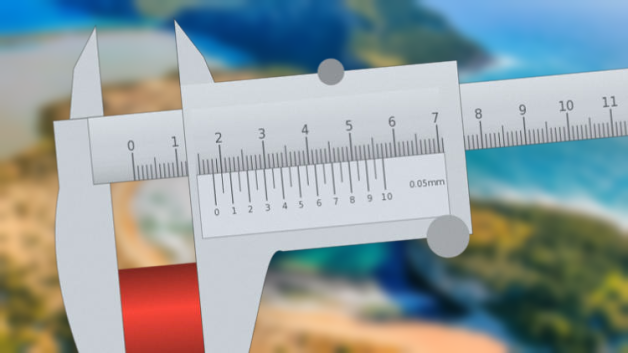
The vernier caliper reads 18.0 mm
